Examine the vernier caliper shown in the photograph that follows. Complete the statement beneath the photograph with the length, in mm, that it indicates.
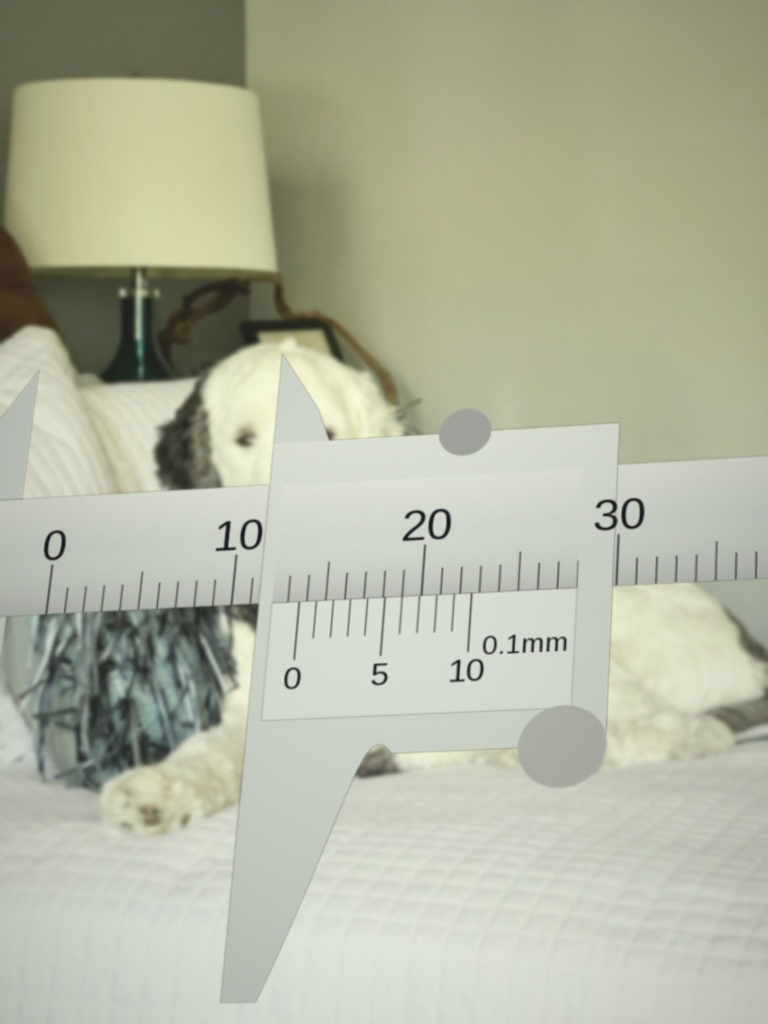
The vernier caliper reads 13.6 mm
